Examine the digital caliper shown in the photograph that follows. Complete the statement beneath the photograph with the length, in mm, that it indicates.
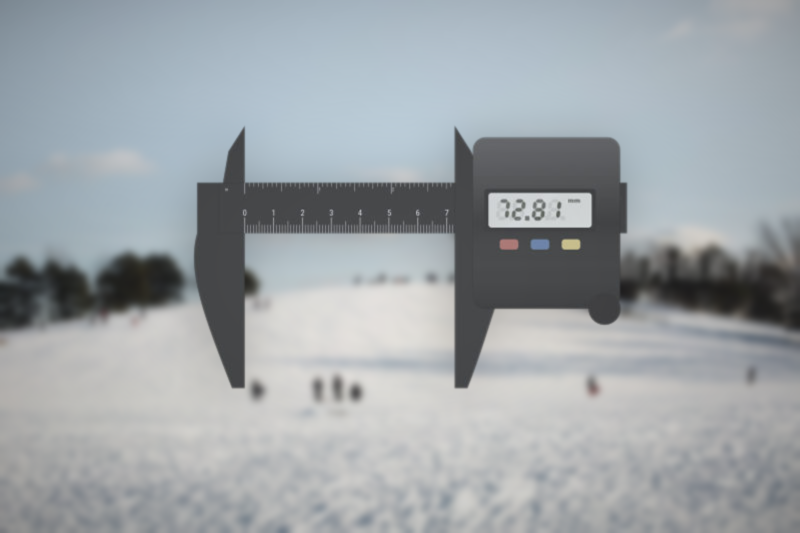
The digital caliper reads 72.81 mm
